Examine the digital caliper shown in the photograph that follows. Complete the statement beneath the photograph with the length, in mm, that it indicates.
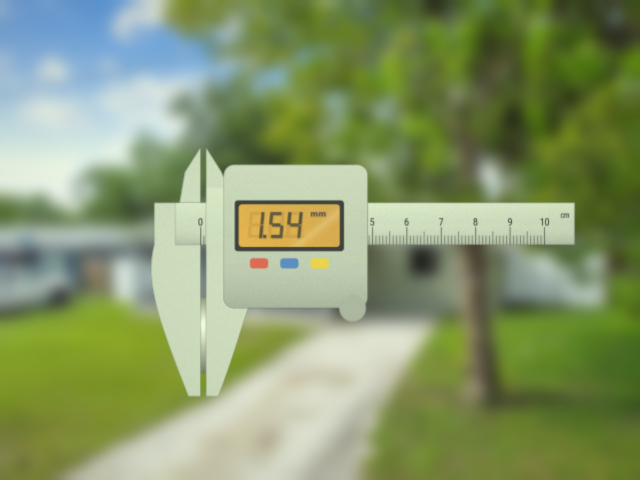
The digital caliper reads 1.54 mm
